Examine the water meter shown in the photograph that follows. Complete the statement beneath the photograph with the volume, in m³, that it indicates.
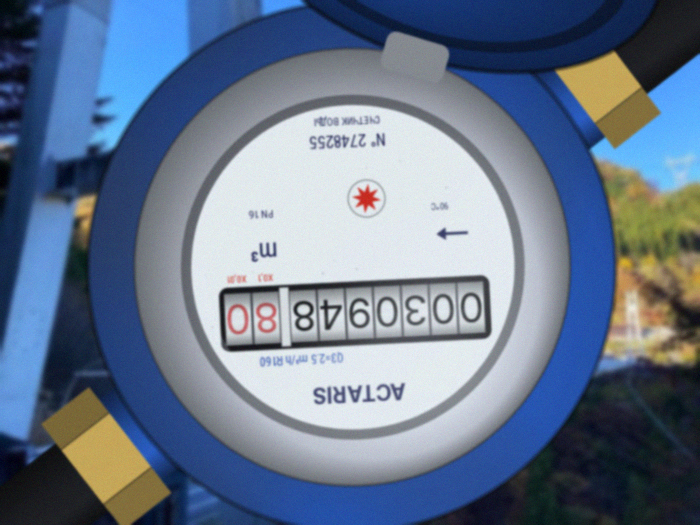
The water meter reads 30948.80 m³
